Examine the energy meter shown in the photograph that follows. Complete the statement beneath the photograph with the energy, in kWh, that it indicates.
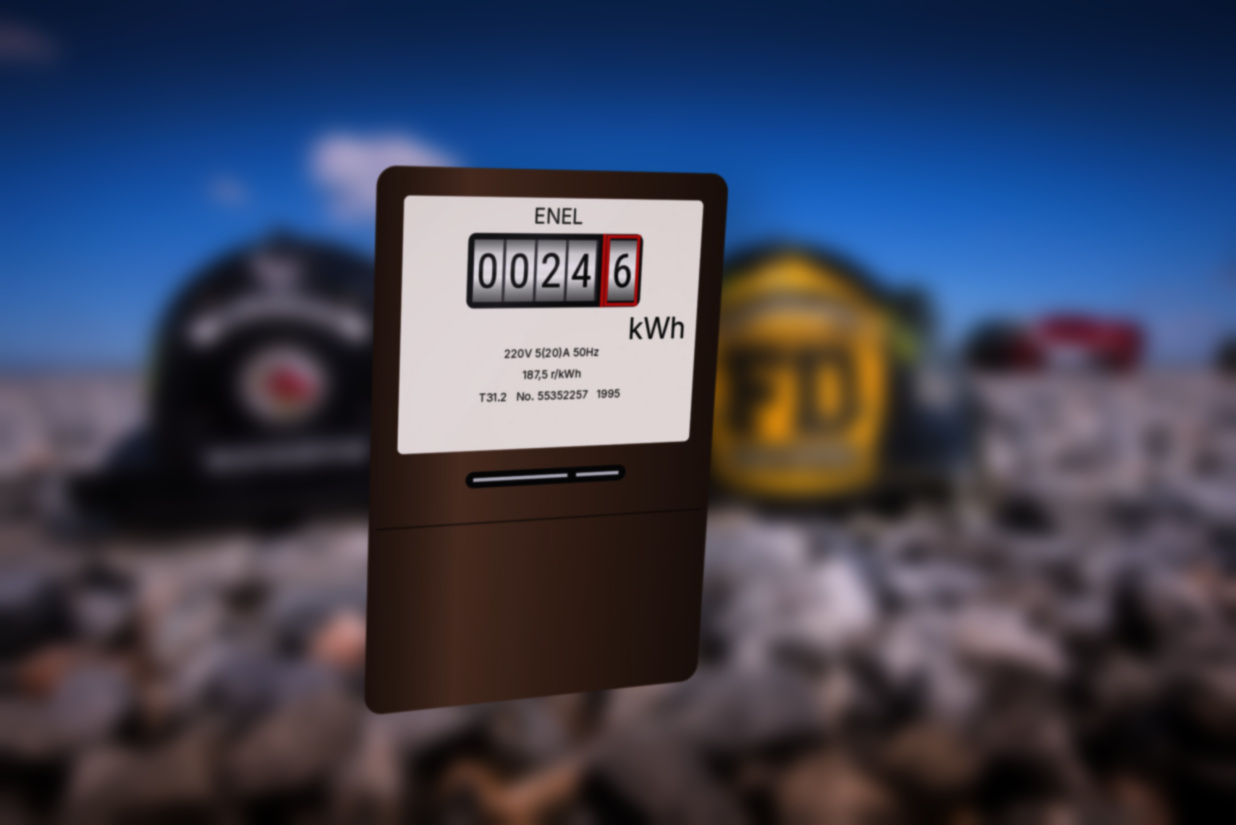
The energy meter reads 24.6 kWh
